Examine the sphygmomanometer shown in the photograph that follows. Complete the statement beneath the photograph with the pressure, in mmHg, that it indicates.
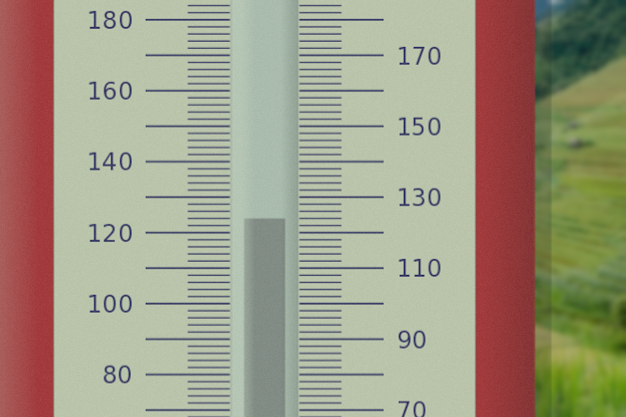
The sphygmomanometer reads 124 mmHg
